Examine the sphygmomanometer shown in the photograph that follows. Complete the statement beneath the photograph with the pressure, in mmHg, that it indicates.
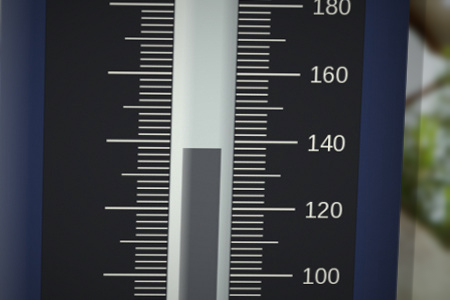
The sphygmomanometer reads 138 mmHg
